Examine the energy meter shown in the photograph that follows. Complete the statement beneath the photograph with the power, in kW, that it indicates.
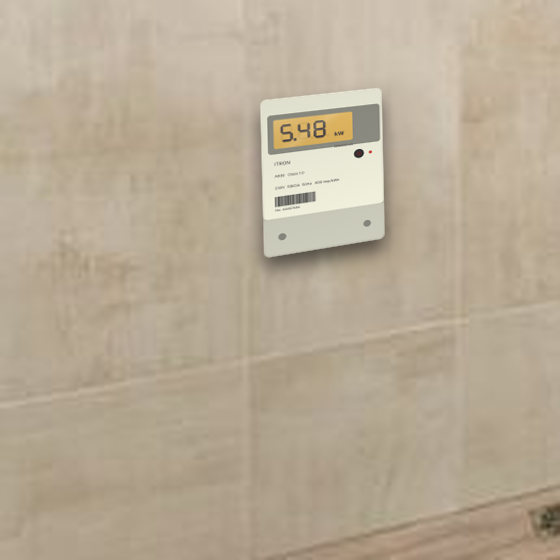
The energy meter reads 5.48 kW
